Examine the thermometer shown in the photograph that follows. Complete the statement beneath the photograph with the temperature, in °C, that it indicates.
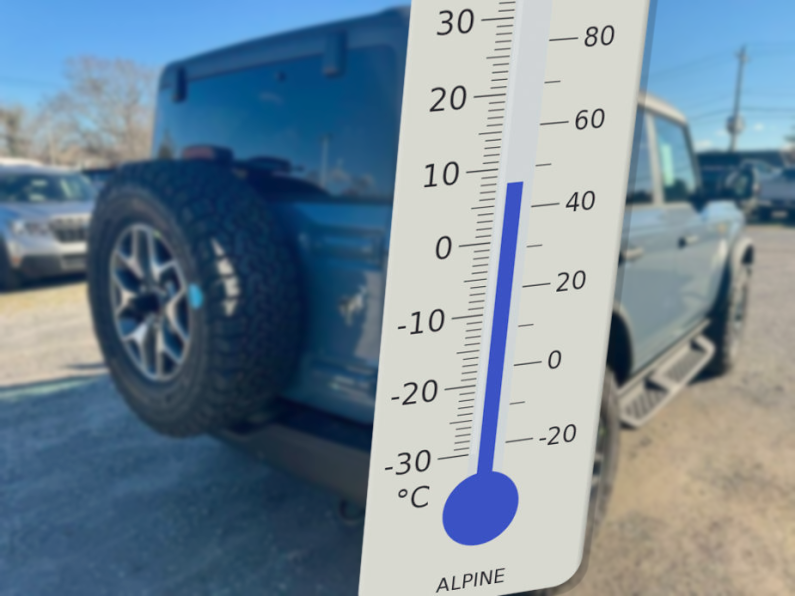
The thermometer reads 8 °C
